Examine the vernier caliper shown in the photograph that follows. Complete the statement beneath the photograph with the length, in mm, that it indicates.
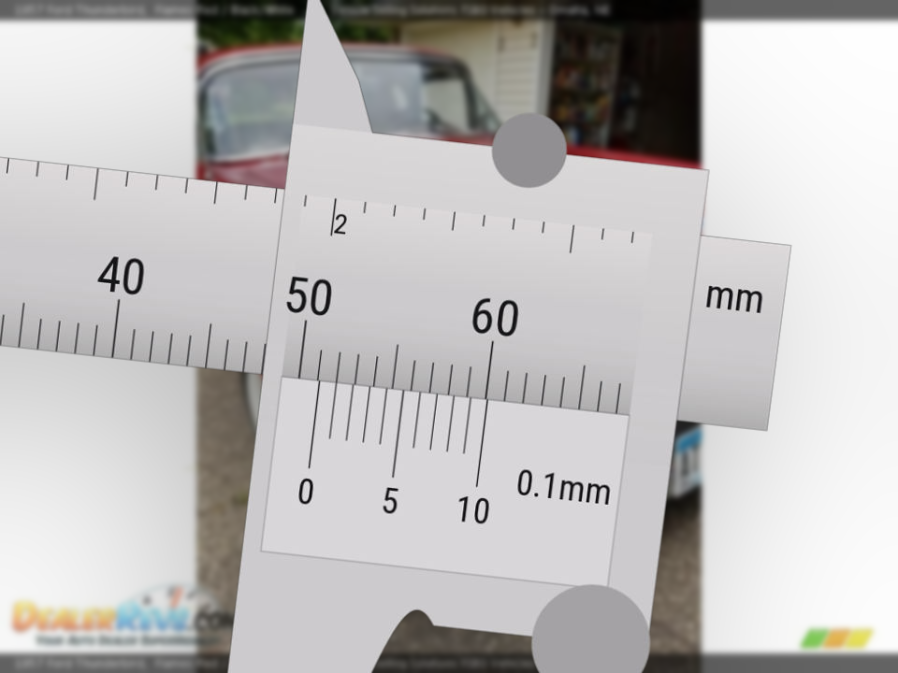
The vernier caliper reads 51.1 mm
